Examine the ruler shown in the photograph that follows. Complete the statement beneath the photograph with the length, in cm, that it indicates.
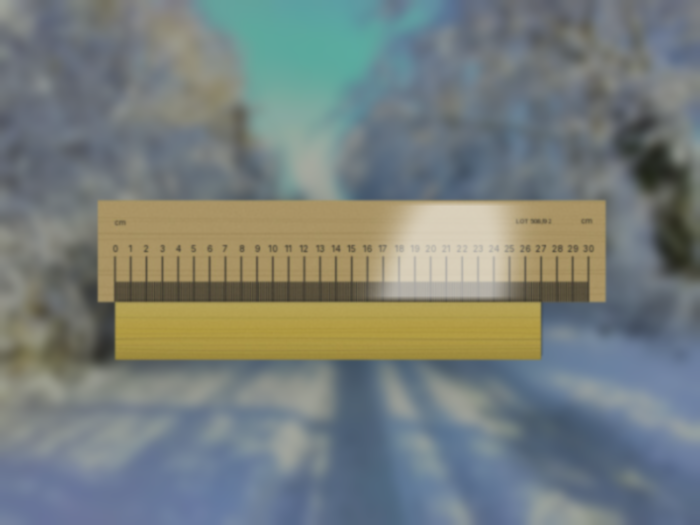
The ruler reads 27 cm
